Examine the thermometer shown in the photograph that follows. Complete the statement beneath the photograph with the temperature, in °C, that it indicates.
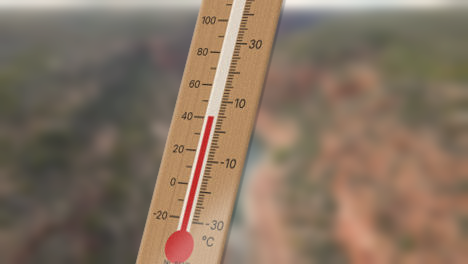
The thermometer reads 5 °C
